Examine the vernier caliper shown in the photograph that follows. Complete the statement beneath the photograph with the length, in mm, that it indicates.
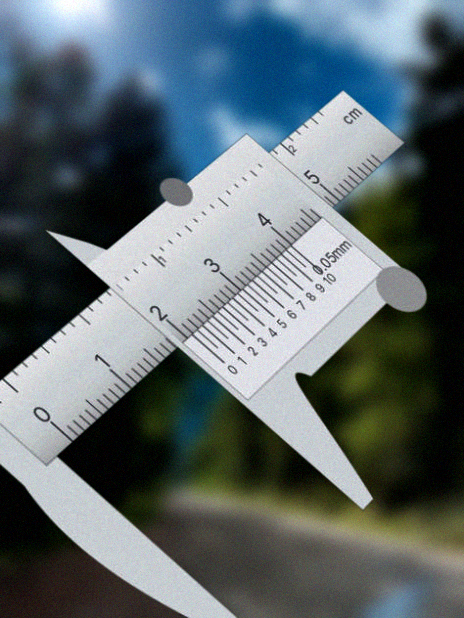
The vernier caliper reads 20.8 mm
